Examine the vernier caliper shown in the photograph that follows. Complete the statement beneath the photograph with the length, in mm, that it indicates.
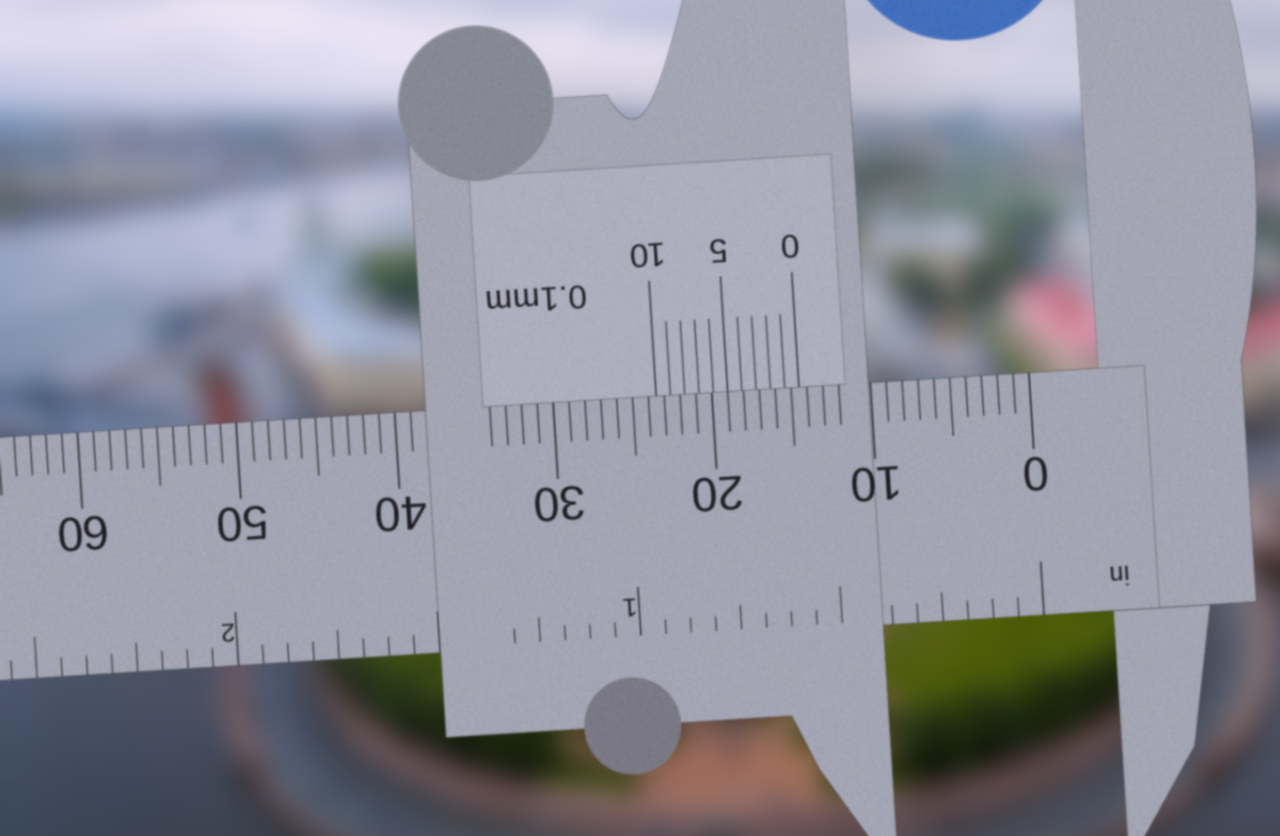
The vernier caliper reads 14.5 mm
